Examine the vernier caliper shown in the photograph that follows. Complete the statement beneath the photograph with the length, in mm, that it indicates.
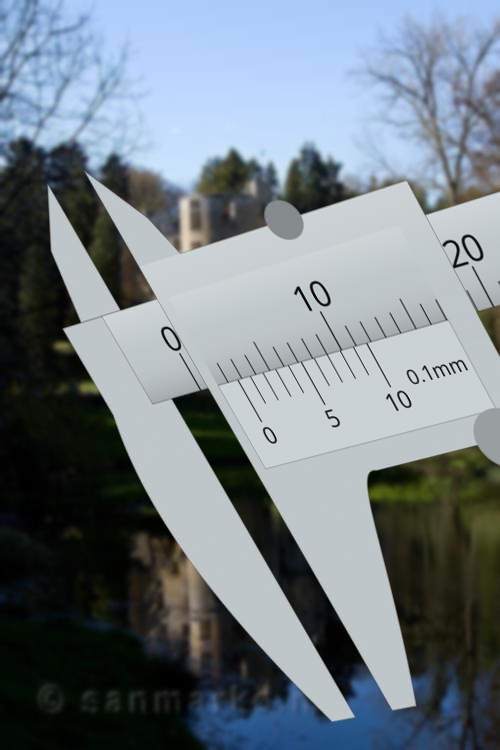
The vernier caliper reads 2.7 mm
